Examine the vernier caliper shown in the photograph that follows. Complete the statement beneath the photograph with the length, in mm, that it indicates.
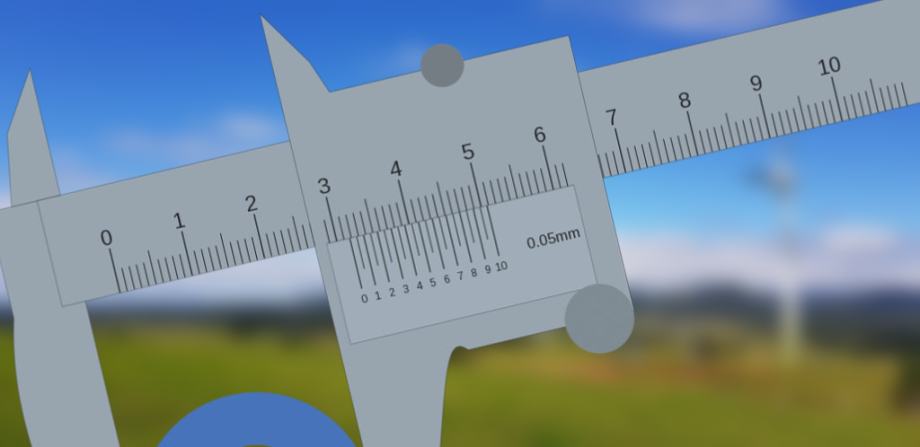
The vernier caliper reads 31.8 mm
